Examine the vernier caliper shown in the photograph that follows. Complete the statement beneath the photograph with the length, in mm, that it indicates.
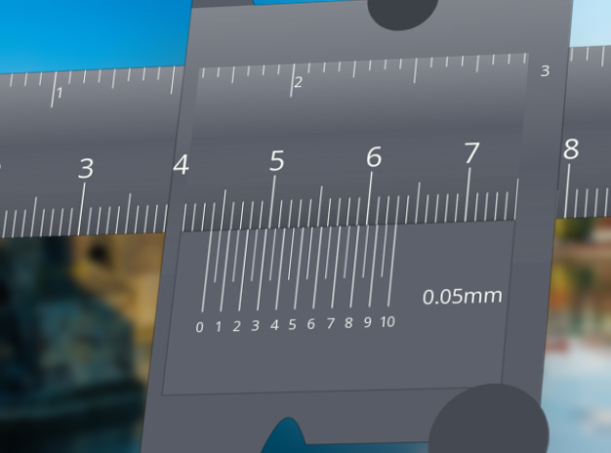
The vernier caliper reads 44.0 mm
